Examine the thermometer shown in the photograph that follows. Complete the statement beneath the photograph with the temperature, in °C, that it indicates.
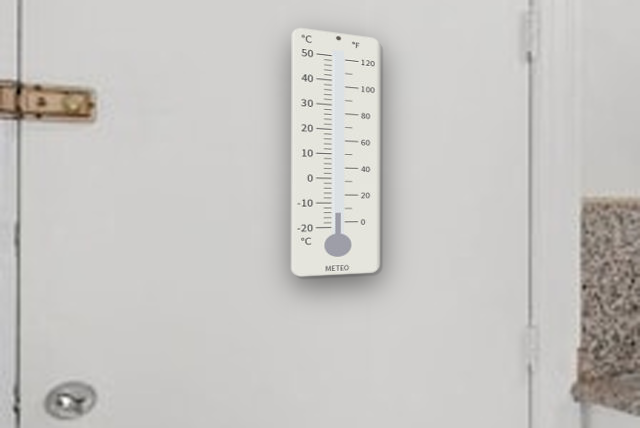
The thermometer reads -14 °C
